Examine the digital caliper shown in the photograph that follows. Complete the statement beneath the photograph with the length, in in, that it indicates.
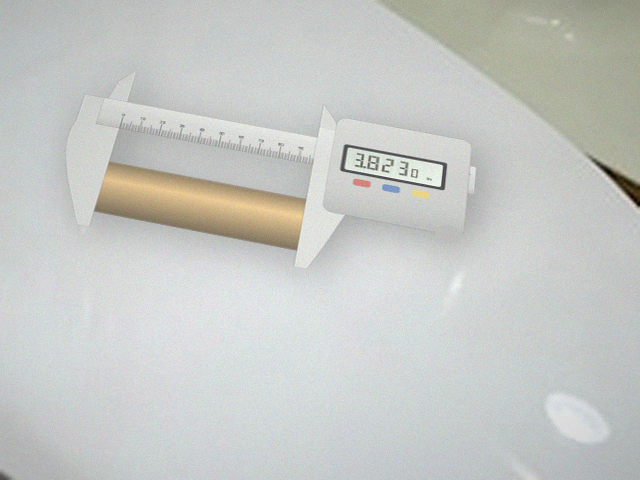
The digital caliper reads 3.8230 in
